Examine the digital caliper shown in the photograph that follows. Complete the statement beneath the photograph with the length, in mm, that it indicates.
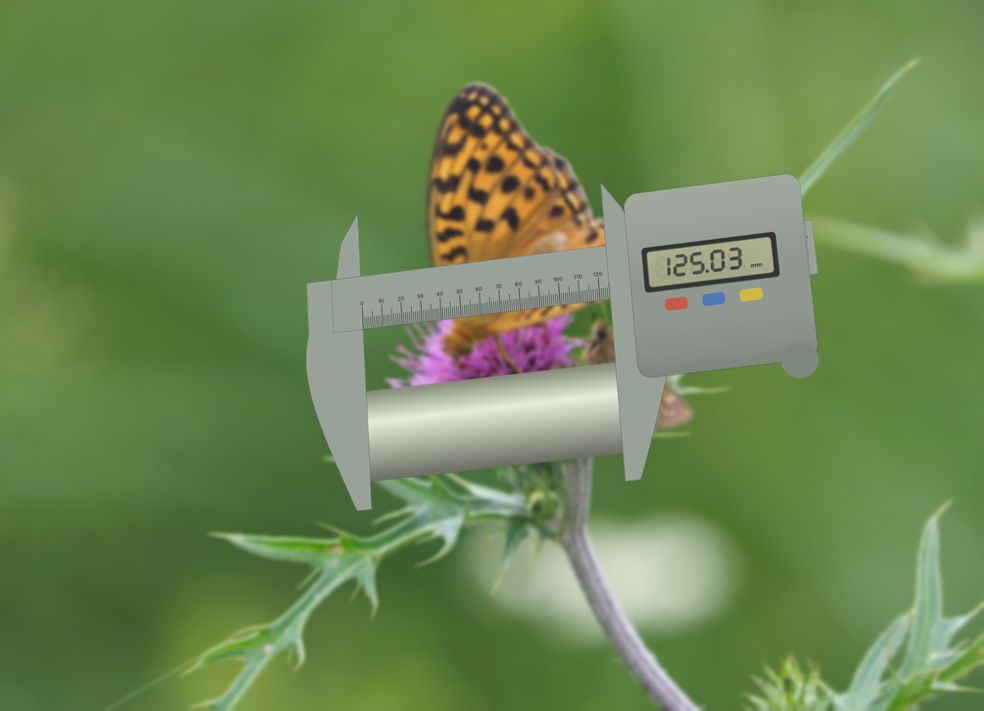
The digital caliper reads 125.03 mm
